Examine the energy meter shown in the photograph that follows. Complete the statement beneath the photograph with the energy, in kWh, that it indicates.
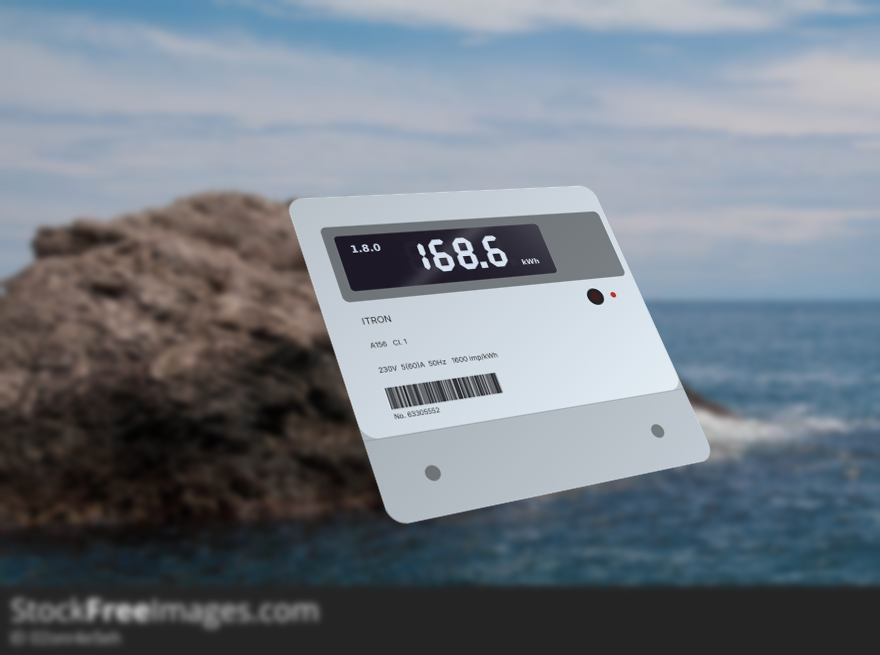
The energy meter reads 168.6 kWh
